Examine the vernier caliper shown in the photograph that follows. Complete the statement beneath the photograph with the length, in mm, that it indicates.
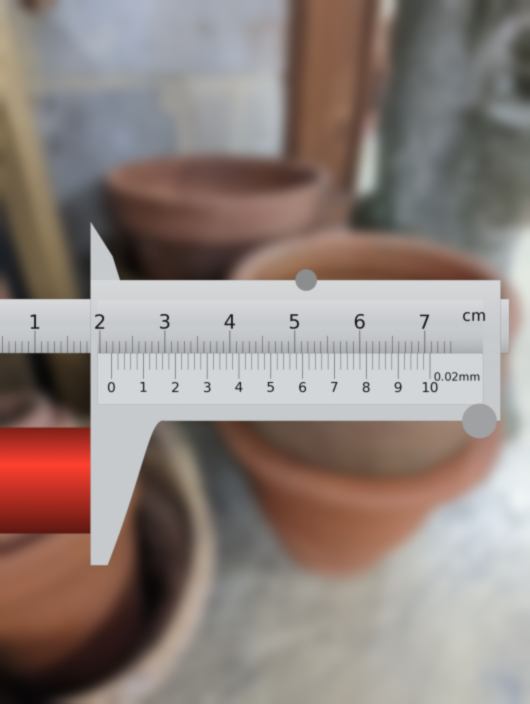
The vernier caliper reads 21.8 mm
